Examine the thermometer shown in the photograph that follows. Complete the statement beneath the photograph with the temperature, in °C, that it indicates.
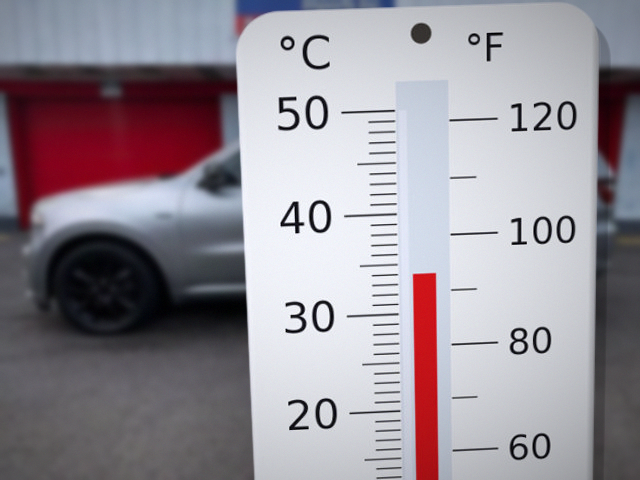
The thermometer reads 34 °C
